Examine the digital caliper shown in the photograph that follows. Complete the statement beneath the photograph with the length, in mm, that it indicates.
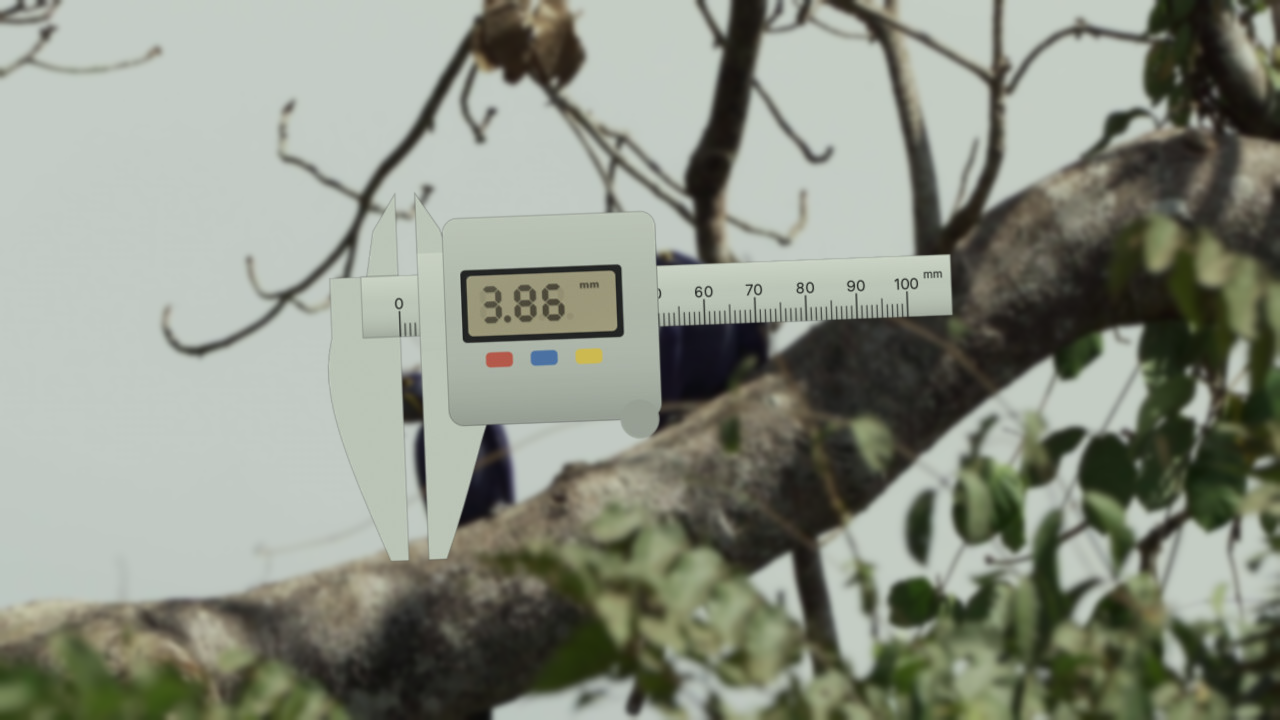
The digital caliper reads 3.86 mm
